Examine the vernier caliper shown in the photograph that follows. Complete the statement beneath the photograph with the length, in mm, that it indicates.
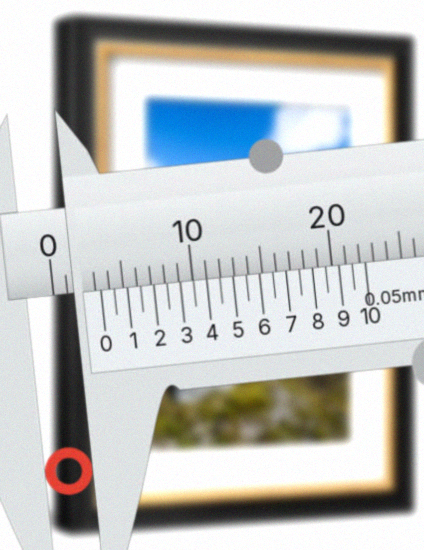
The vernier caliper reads 3.4 mm
